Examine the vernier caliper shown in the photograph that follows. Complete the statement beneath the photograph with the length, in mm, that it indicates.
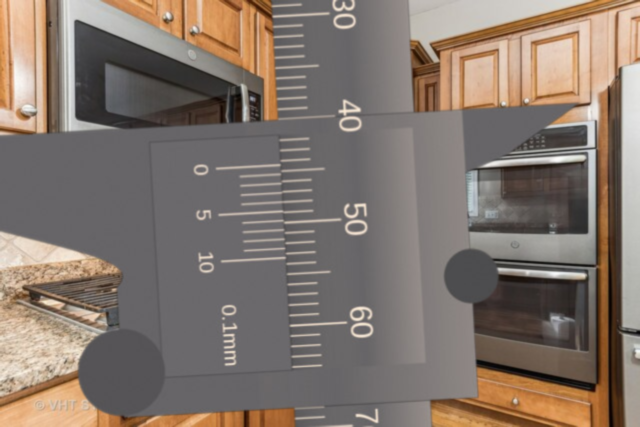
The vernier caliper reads 44.4 mm
